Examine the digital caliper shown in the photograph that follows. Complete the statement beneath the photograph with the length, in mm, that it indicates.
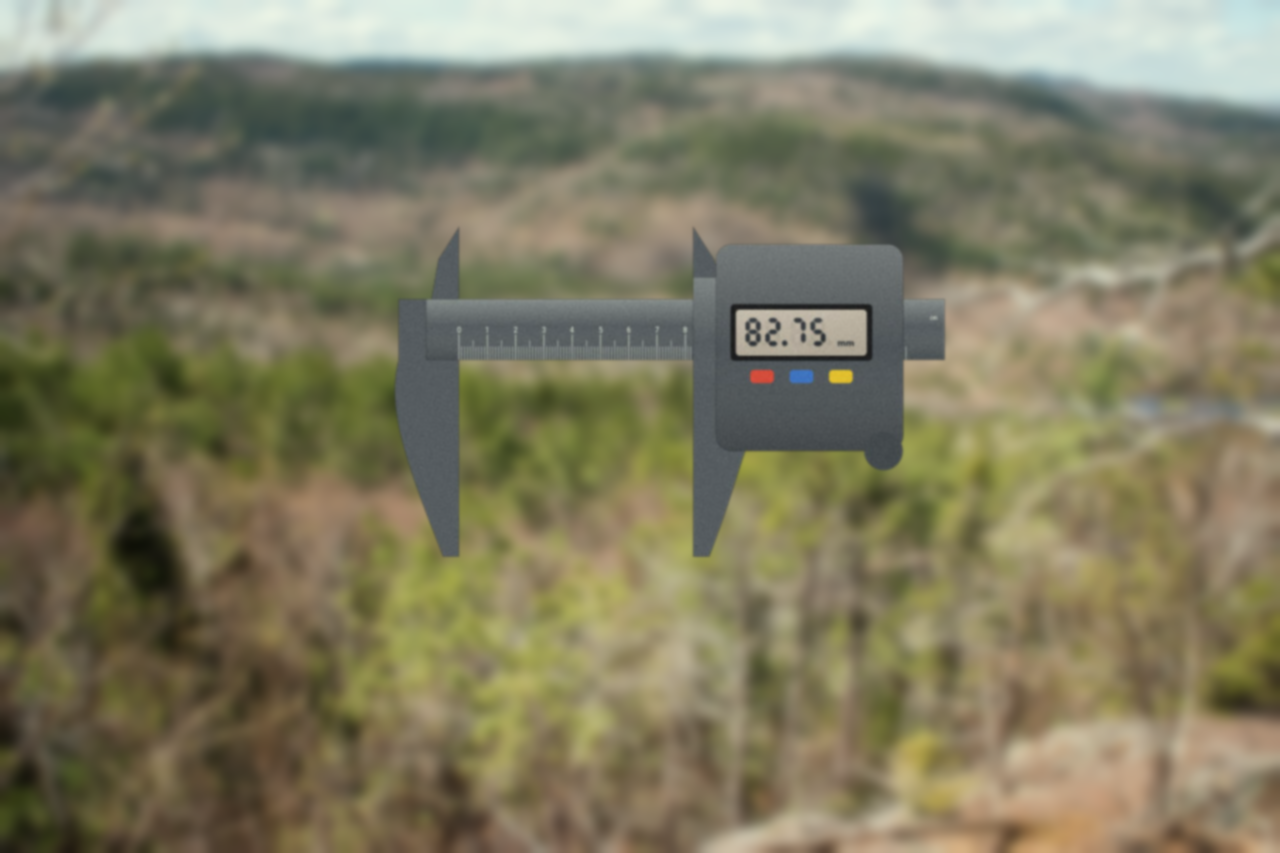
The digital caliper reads 82.75 mm
